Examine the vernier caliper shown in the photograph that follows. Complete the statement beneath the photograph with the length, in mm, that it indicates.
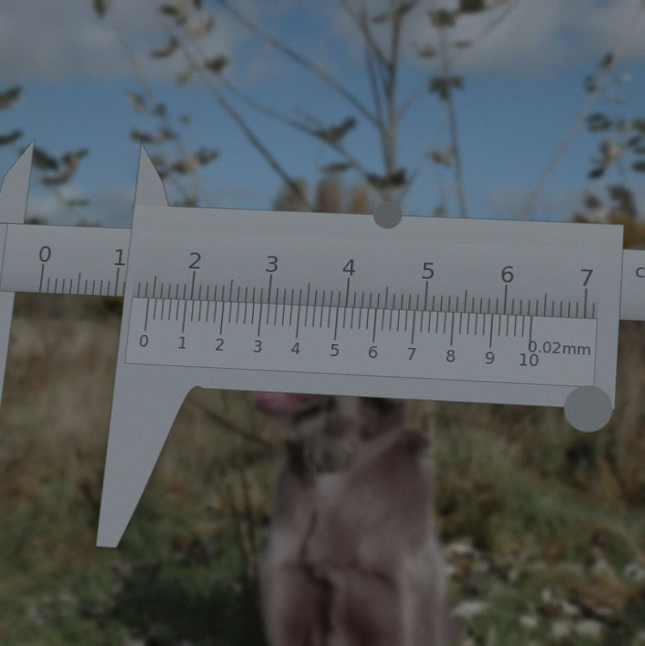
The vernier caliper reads 14.4 mm
